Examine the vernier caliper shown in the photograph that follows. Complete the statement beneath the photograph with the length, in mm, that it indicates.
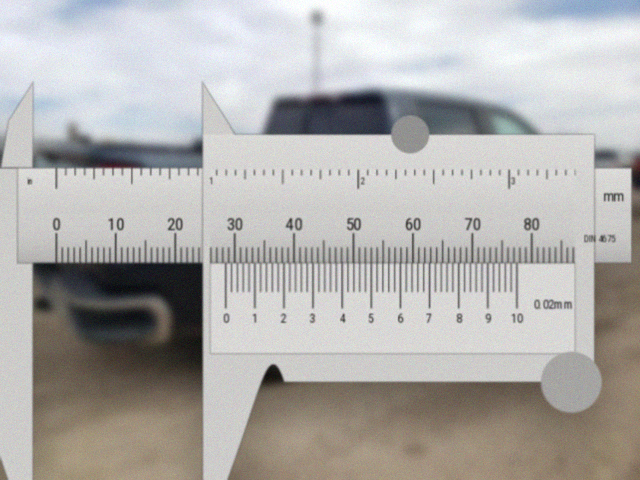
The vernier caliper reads 28.5 mm
